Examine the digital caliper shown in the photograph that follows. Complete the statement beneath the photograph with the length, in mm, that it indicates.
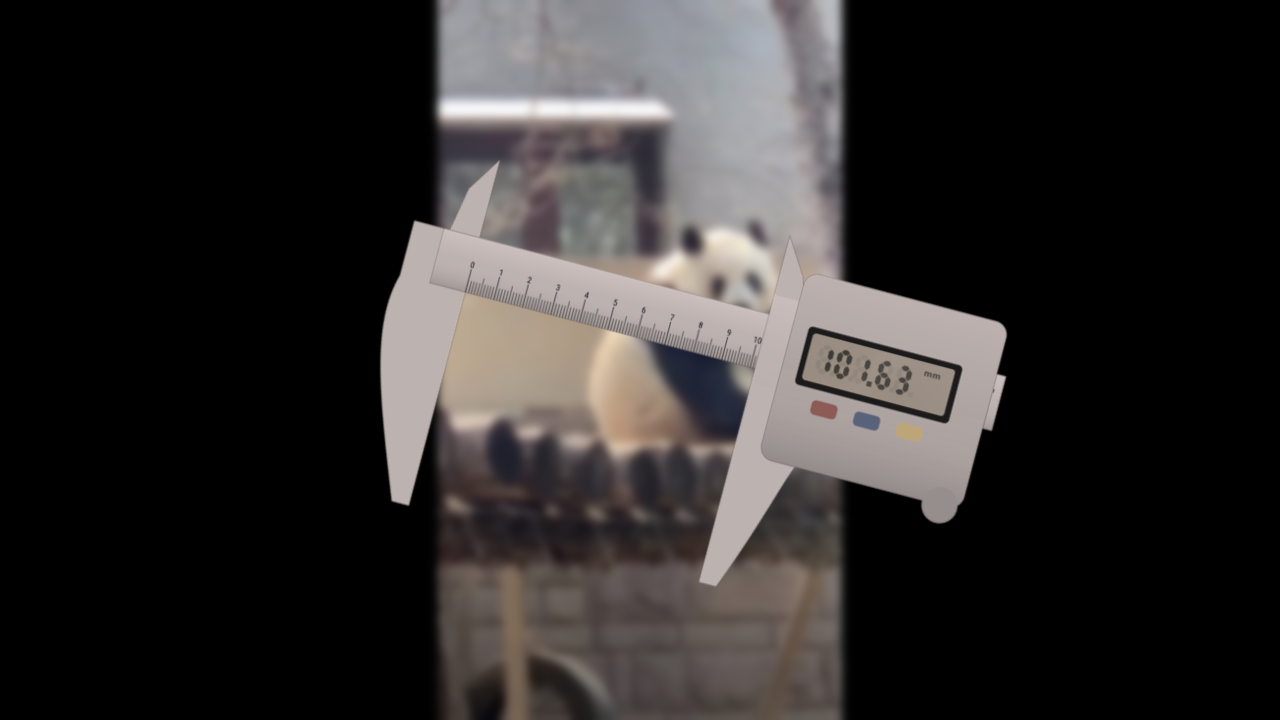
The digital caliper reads 101.63 mm
